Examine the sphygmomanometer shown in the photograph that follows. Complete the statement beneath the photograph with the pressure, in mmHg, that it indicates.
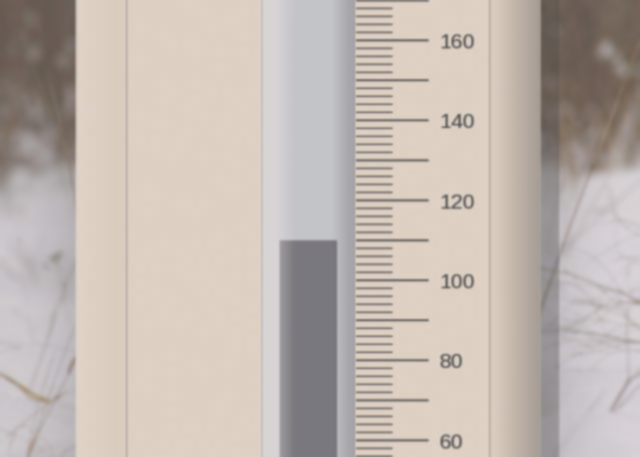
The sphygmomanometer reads 110 mmHg
